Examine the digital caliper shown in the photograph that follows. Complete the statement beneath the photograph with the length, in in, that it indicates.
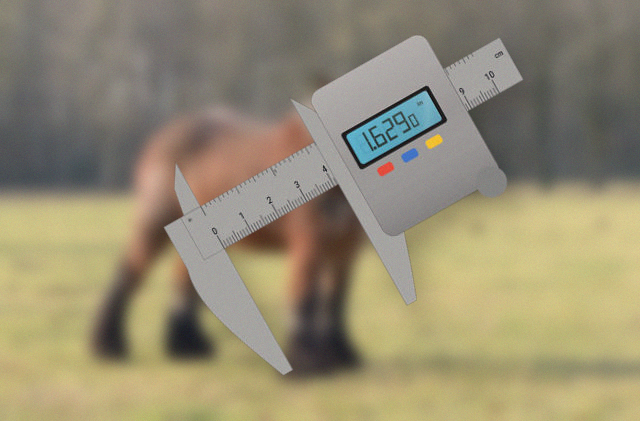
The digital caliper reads 1.6290 in
